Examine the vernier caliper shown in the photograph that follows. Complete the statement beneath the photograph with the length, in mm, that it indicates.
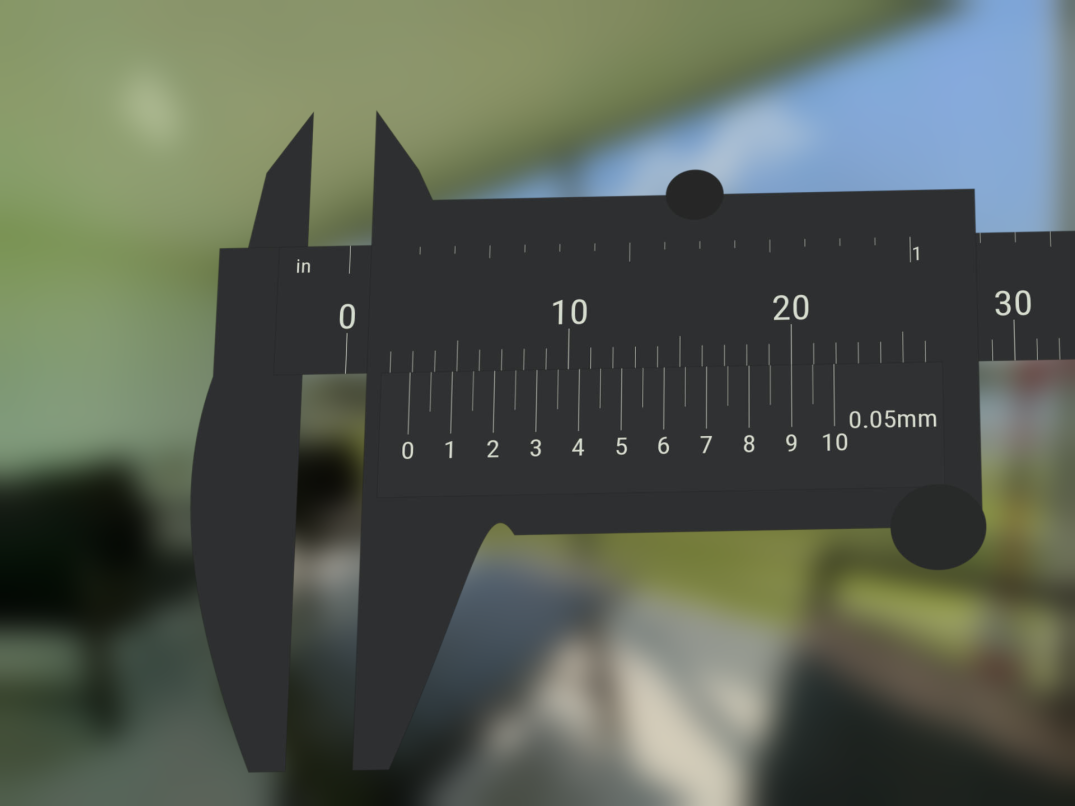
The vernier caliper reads 2.90 mm
